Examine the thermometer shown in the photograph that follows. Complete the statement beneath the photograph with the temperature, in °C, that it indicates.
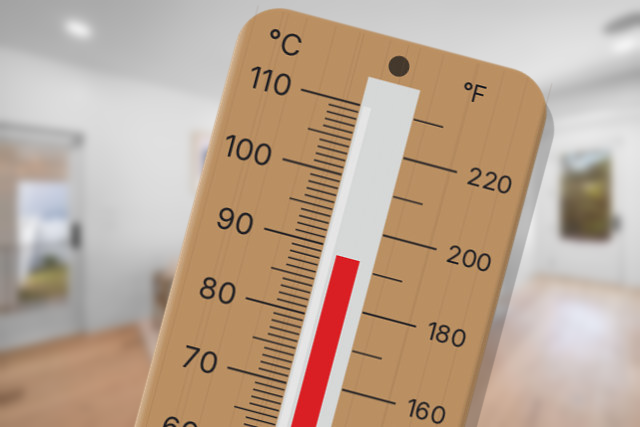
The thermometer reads 89 °C
